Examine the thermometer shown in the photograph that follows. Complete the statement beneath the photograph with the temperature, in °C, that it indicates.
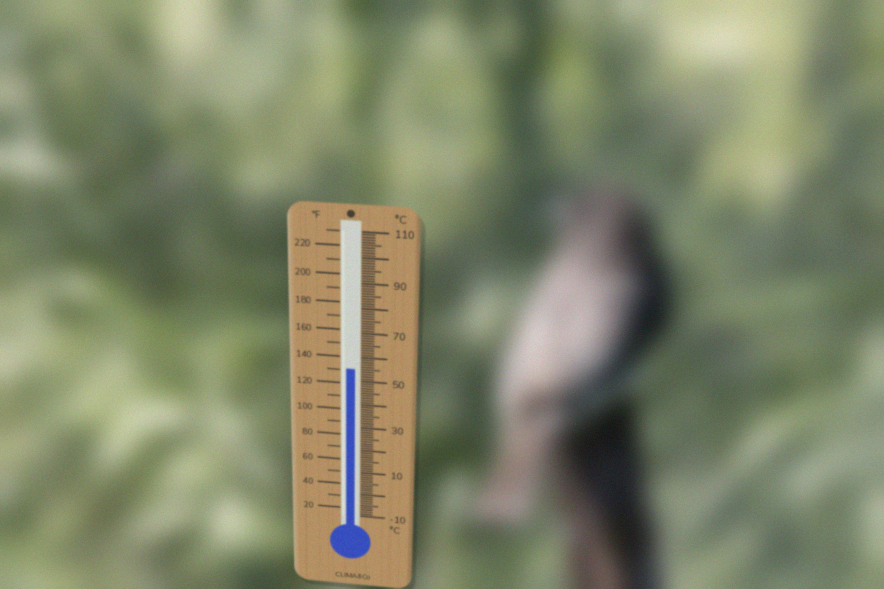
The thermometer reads 55 °C
